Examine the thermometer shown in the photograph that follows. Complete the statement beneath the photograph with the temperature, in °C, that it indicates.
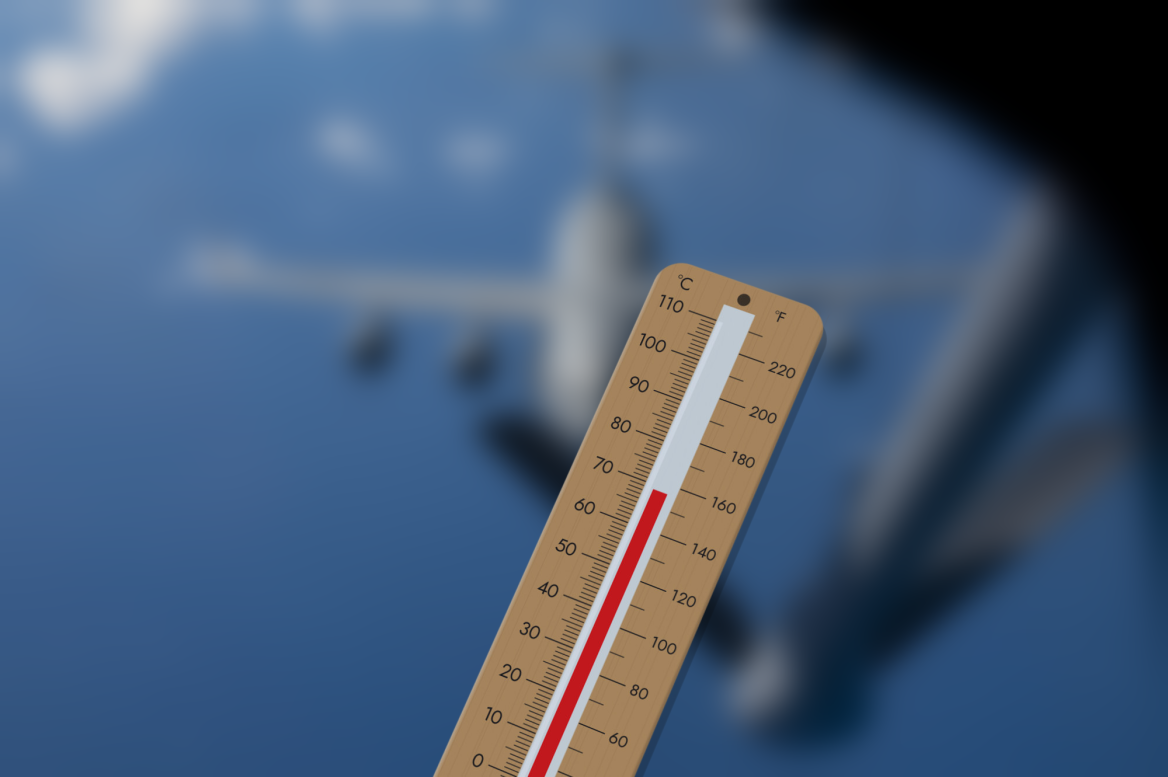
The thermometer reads 69 °C
